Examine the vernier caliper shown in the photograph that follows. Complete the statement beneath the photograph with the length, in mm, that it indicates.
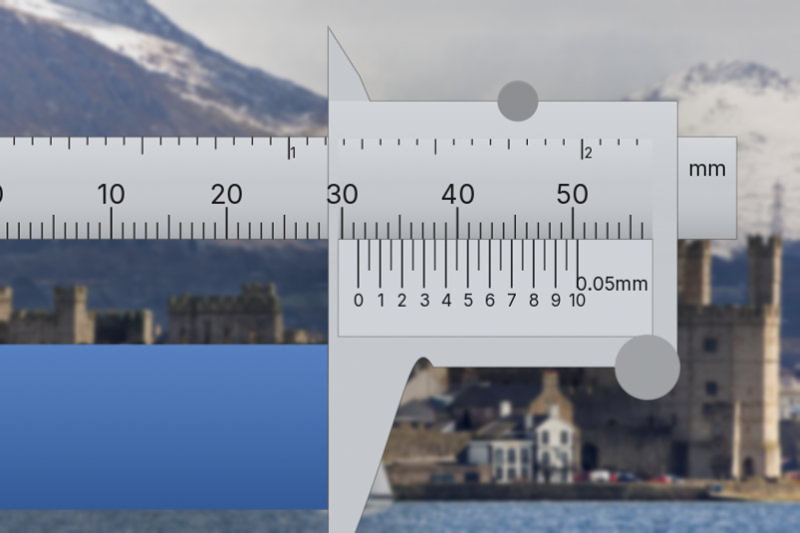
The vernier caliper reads 31.4 mm
